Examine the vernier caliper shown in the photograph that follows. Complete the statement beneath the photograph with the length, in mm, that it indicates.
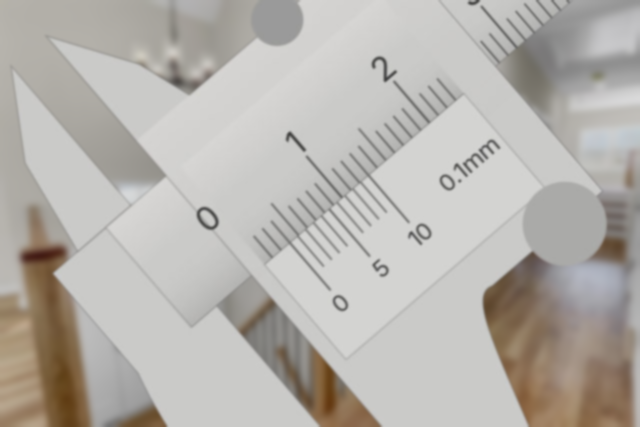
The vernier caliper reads 4.0 mm
